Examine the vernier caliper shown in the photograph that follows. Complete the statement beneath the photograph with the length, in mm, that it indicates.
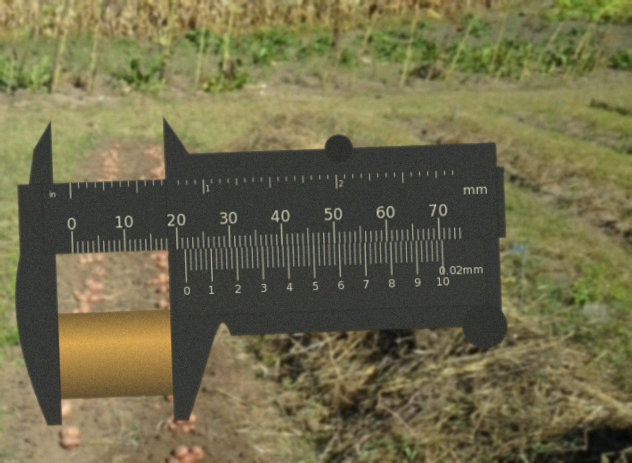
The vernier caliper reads 21.5 mm
